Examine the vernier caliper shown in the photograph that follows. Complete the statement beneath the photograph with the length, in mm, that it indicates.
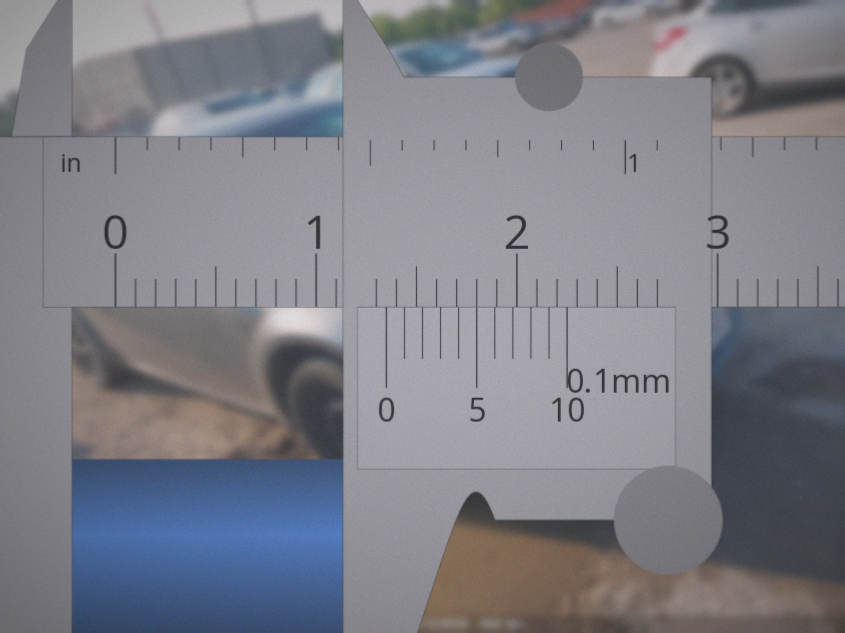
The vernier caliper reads 13.5 mm
